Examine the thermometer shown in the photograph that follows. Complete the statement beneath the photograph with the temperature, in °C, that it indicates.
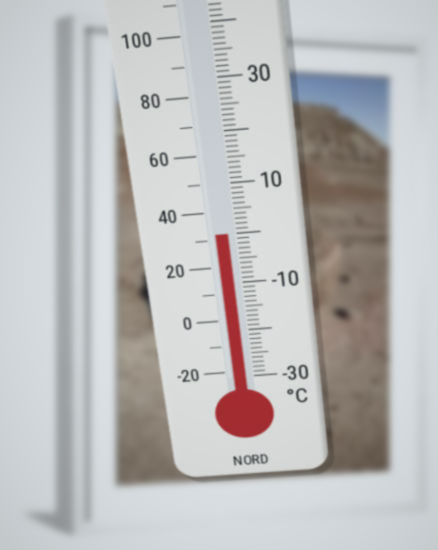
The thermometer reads 0 °C
